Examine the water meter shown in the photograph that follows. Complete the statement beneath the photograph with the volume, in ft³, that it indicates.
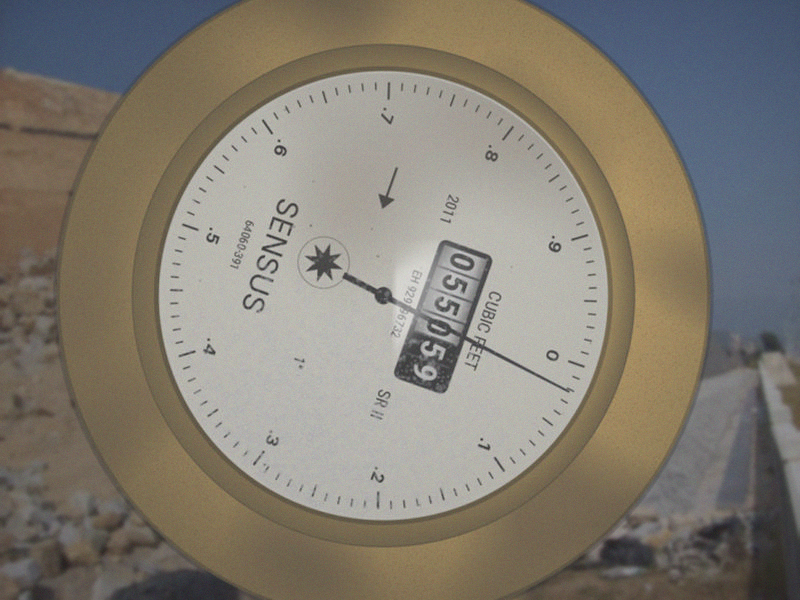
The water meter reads 55059.02 ft³
